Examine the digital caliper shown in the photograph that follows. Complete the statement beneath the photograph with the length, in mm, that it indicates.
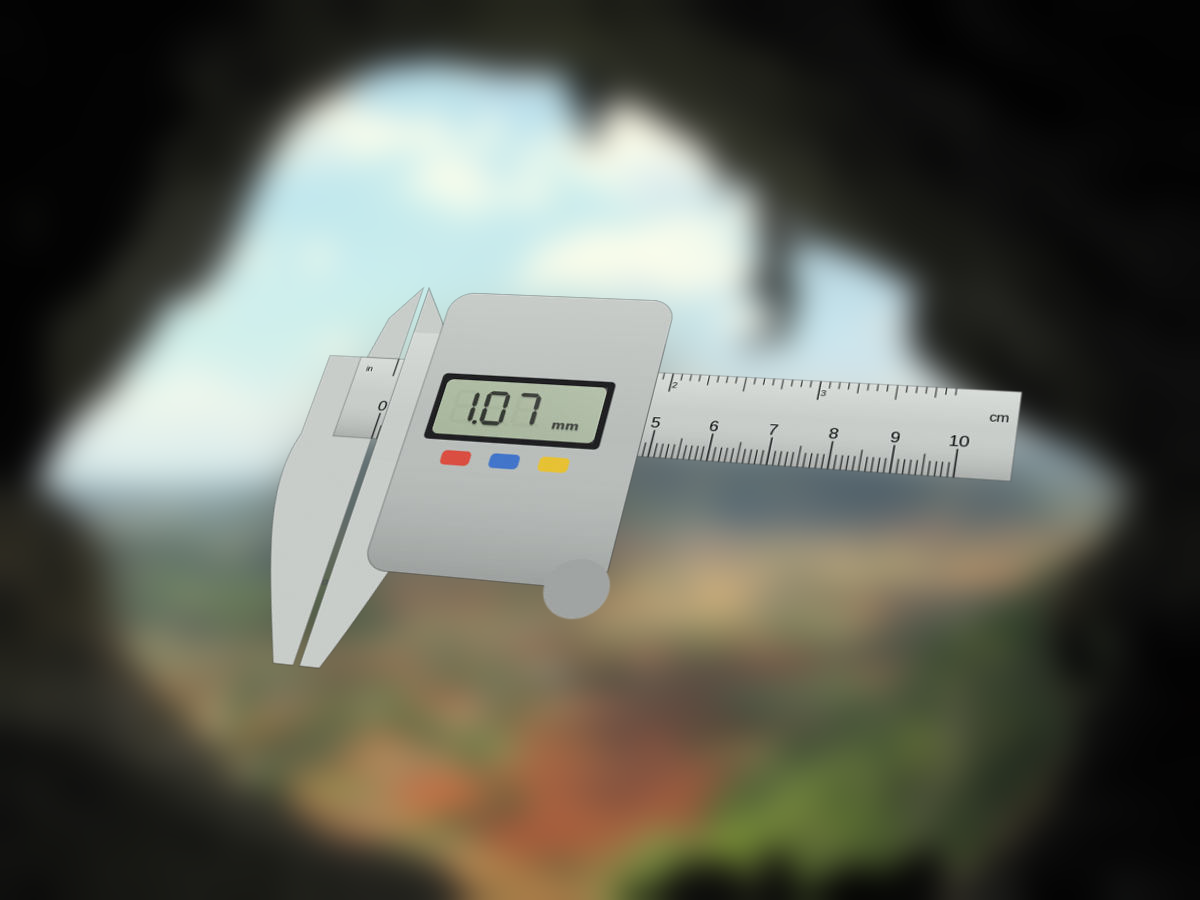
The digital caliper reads 1.07 mm
